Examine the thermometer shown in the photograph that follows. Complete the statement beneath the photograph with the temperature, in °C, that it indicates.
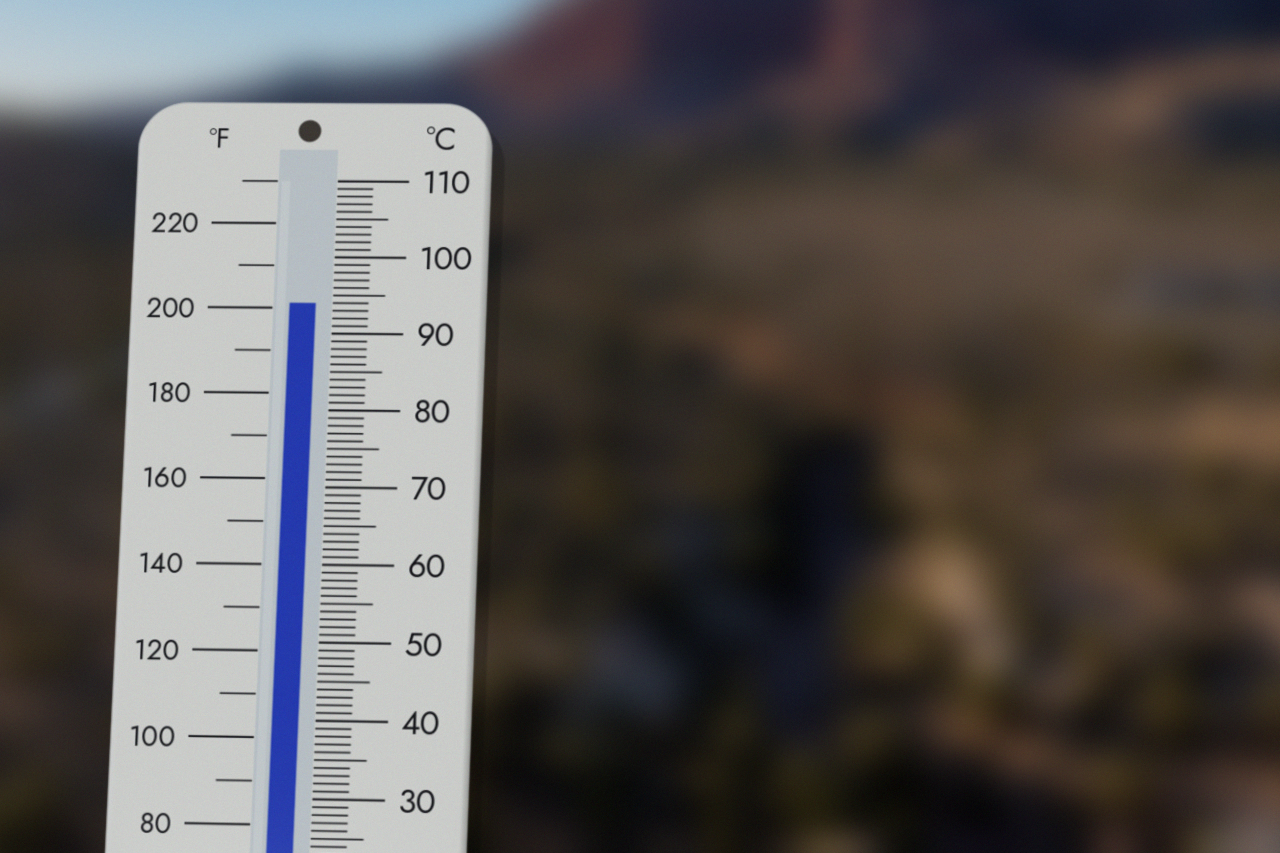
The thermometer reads 94 °C
